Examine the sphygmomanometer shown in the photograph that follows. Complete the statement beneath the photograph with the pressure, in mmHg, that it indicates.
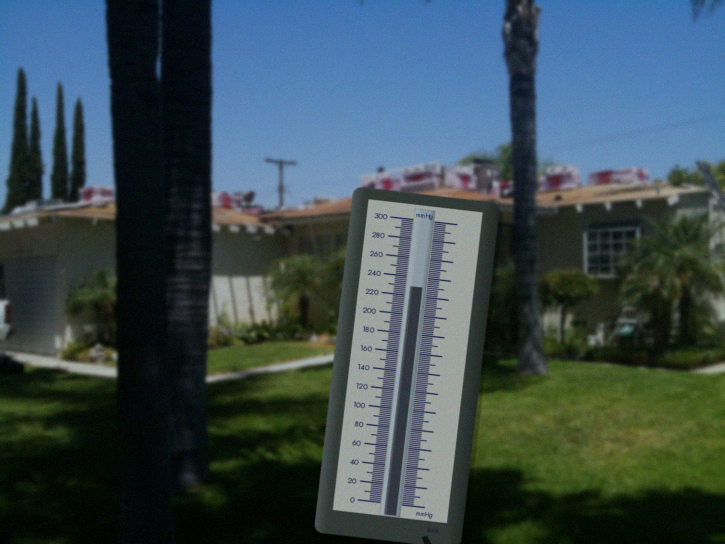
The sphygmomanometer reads 230 mmHg
